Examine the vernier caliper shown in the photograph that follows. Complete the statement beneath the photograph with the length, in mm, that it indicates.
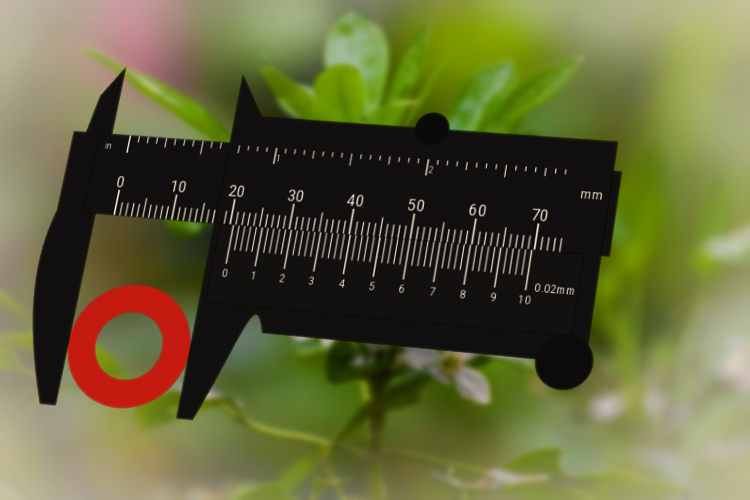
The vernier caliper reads 20.6 mm
